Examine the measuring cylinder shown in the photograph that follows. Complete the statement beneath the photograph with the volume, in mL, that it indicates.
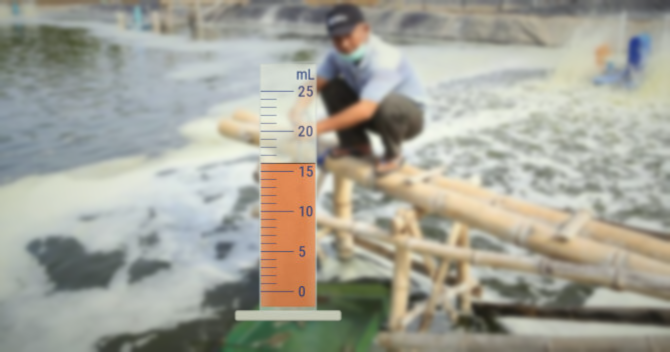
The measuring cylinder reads 16 mL
